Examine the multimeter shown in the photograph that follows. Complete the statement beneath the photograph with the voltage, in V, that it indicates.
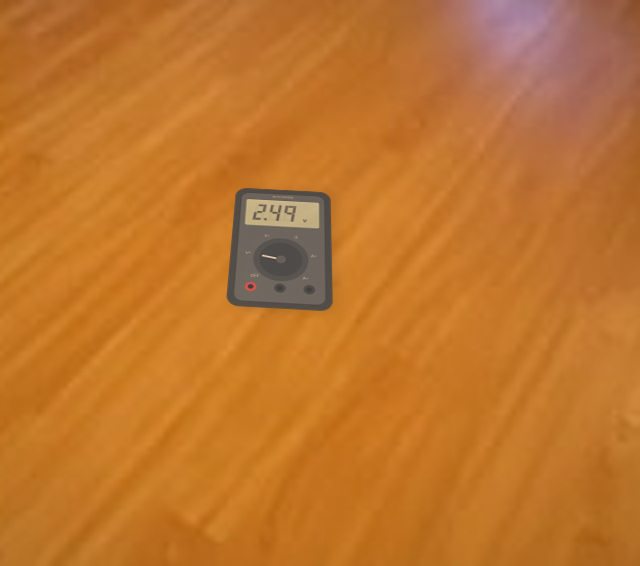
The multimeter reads 2.49 V
